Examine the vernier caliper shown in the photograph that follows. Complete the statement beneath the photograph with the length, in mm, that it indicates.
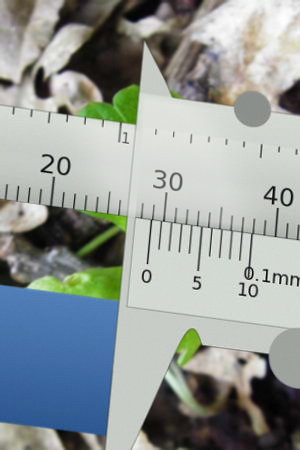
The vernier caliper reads 28.9 mm
